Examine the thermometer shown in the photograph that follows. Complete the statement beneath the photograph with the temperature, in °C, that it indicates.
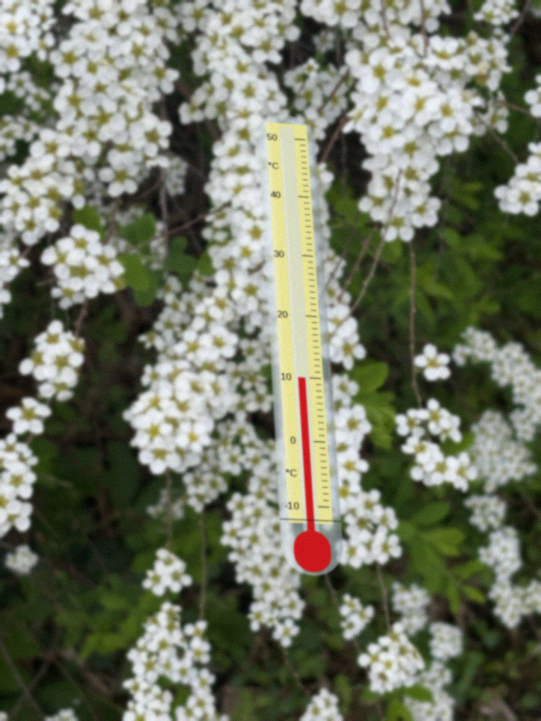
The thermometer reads 10 °C
